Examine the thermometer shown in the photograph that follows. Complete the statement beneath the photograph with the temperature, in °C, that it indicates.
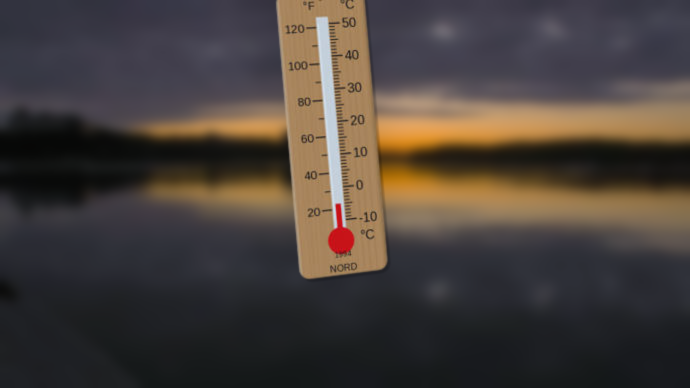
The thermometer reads -5 °C
